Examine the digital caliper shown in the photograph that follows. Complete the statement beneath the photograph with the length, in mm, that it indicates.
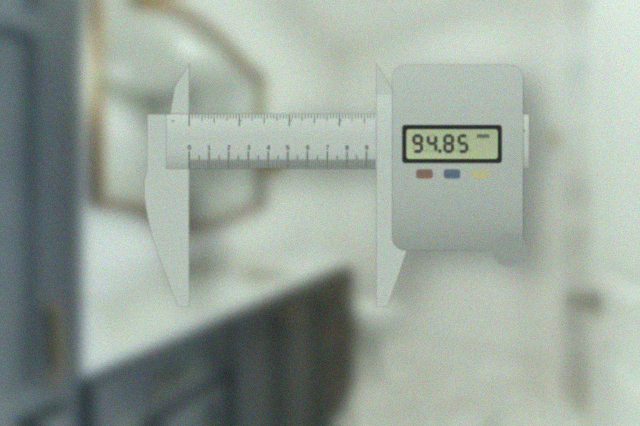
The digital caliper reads 94.85 mm
